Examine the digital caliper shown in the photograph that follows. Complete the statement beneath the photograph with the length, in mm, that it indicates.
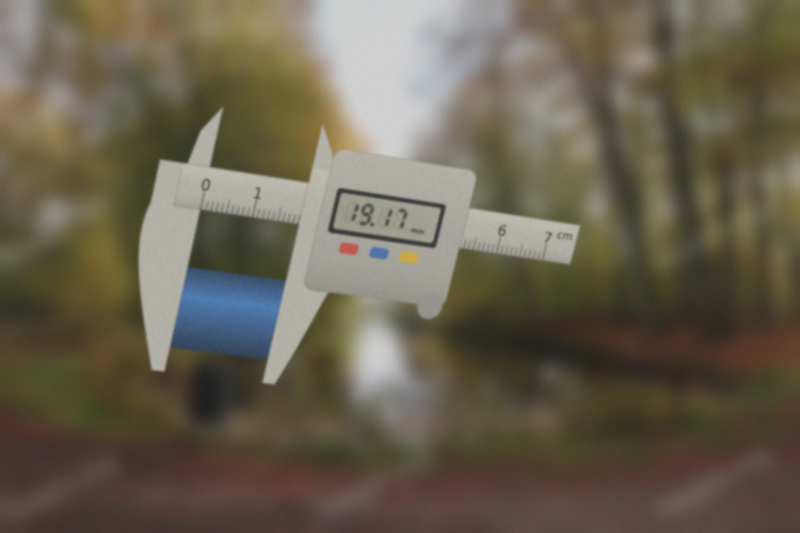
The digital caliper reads 19.17 mm
